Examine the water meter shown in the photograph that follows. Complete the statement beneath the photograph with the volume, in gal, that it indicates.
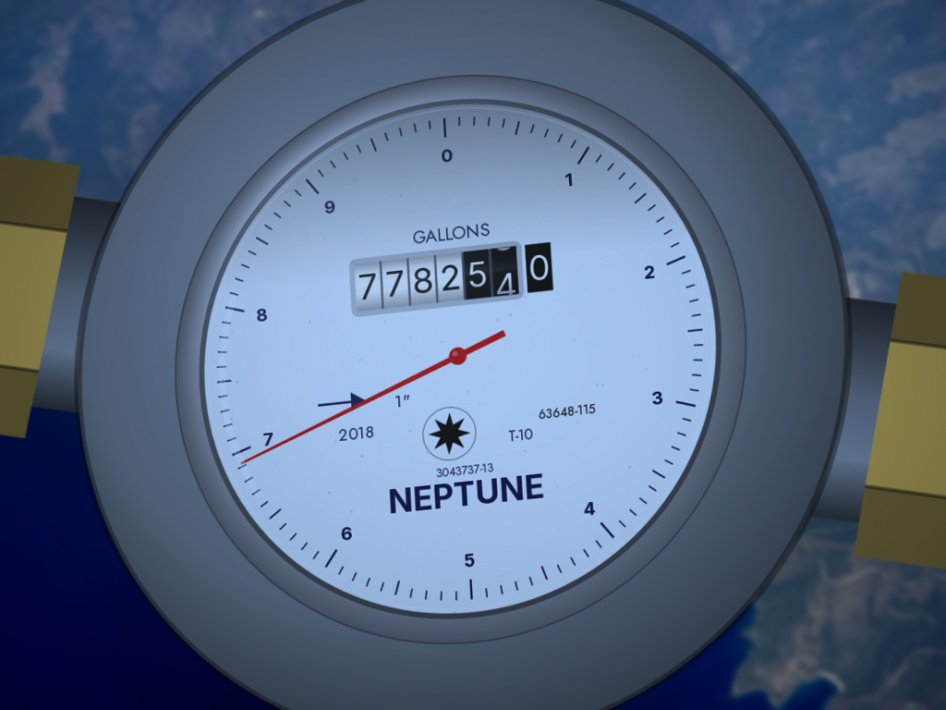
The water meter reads 7782536.9 gal
